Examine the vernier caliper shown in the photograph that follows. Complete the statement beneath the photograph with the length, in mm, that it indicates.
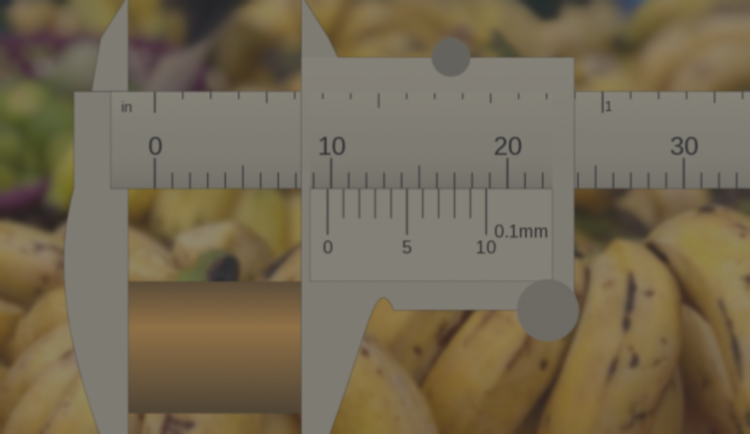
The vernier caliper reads 9.8 mm
